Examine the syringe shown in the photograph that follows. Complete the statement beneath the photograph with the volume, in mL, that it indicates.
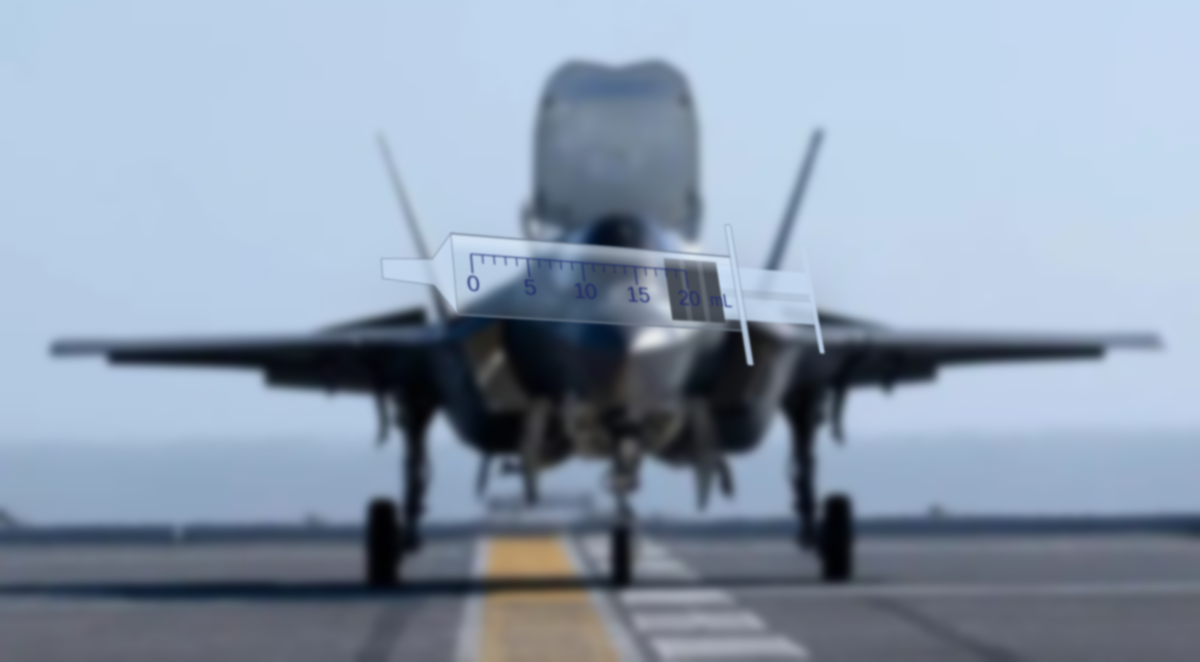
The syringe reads 18 mL
